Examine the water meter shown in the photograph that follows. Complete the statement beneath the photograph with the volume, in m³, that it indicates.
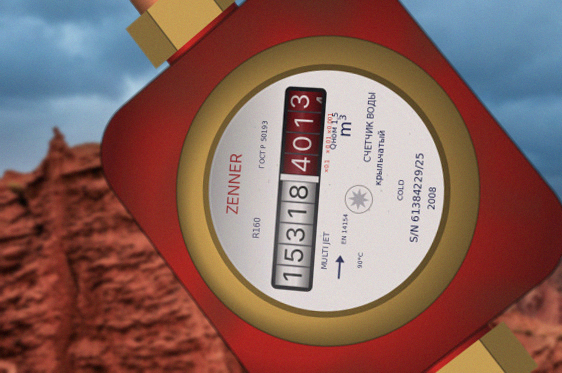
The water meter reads 15318.4013 m³
